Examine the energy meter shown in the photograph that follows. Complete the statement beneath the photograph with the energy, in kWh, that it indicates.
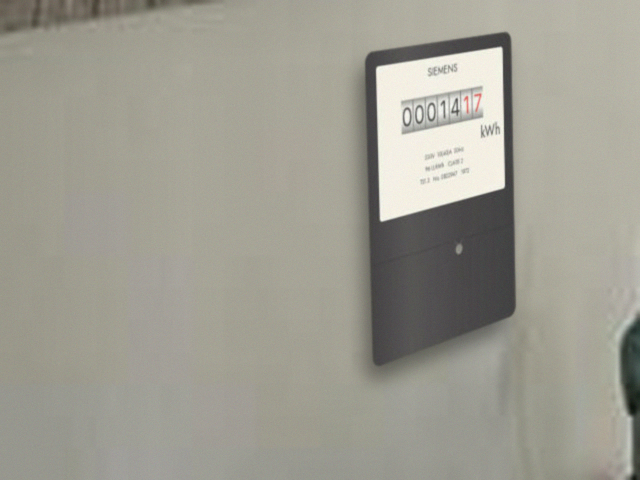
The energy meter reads 14.17 kWh
